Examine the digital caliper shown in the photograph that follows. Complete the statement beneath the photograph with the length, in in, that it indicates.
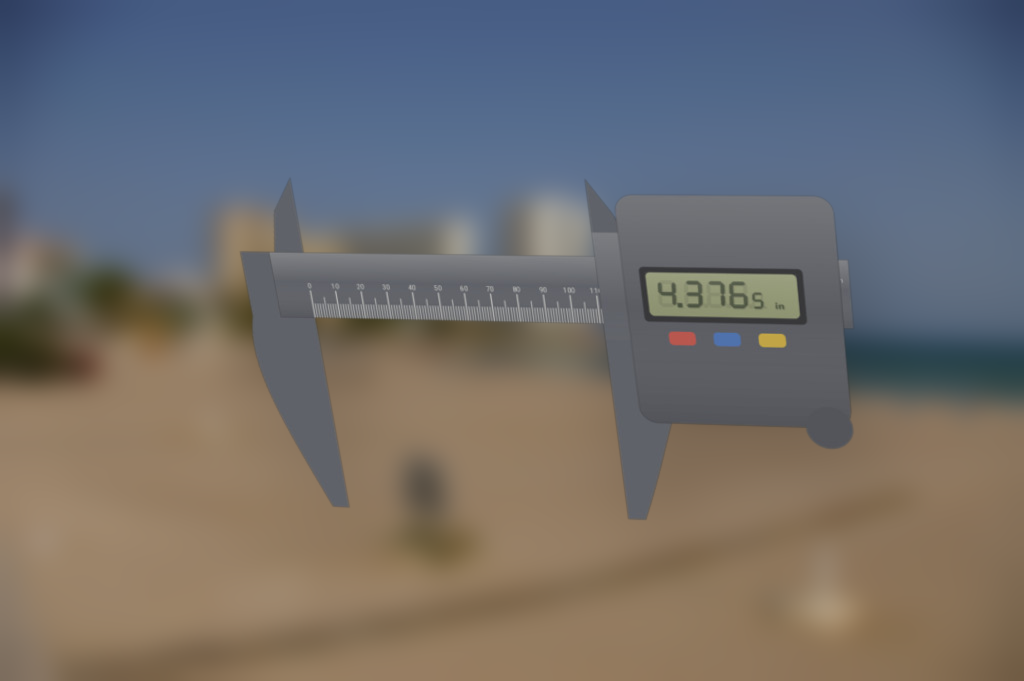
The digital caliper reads 4.3765 in
